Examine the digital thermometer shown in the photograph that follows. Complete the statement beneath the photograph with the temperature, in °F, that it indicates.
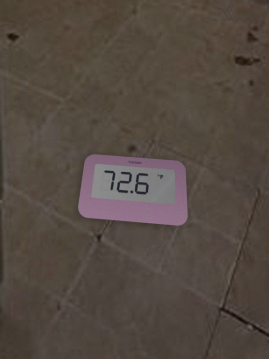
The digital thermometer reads 72.6 °F
